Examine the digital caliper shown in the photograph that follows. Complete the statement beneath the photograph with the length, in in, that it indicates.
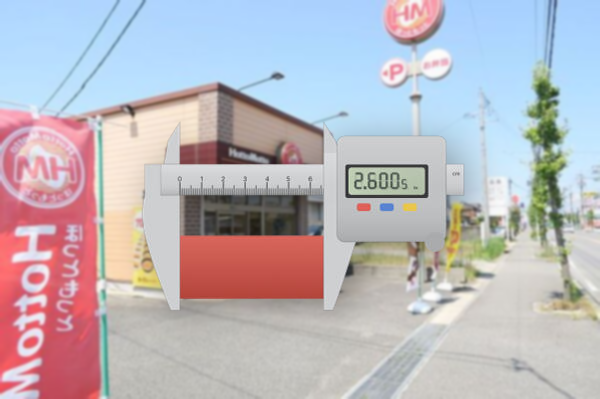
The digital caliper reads 2.6005 in
